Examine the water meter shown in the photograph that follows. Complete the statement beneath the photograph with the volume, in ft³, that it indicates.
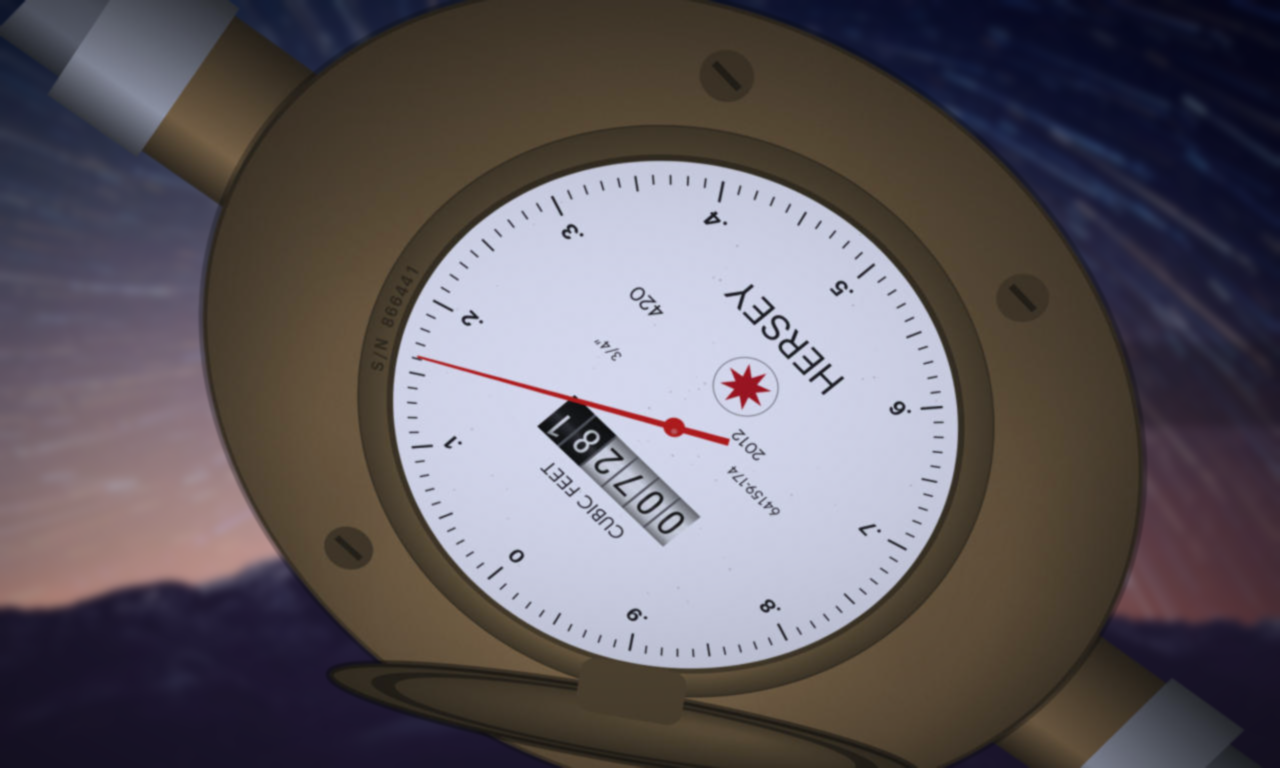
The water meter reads 7281.16 ft³
